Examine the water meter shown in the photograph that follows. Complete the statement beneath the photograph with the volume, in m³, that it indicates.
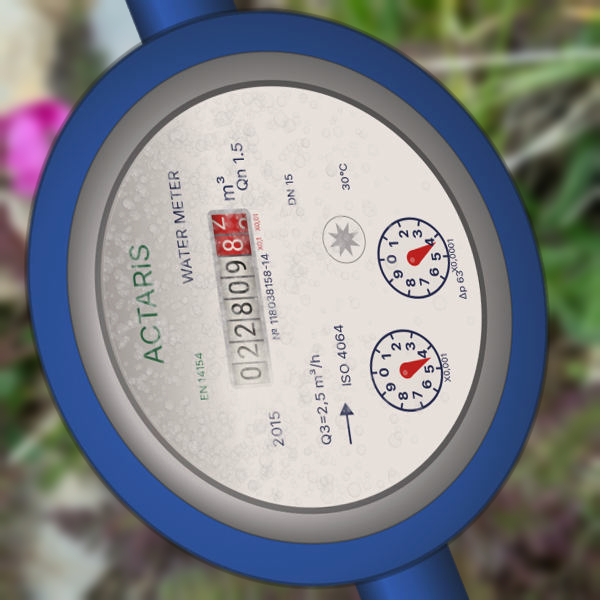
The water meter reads 22809.8244 m³
